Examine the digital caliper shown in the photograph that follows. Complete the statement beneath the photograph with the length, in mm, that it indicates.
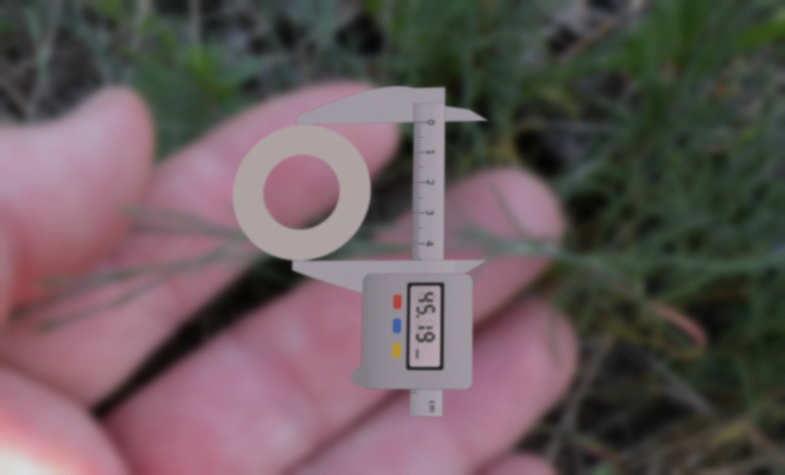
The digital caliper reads 45.19 mm
